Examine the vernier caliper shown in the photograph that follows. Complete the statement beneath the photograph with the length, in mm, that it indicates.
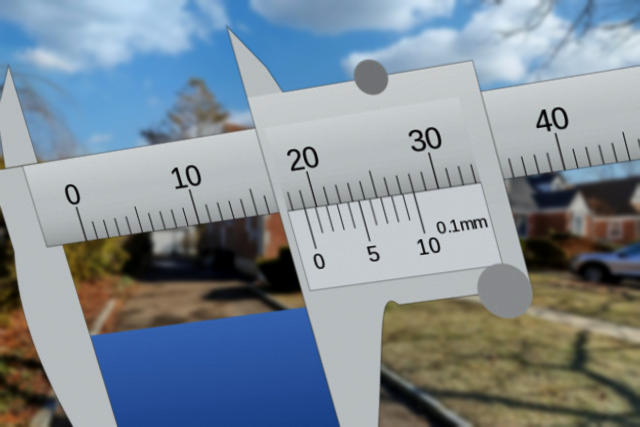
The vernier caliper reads 19.0 mm
